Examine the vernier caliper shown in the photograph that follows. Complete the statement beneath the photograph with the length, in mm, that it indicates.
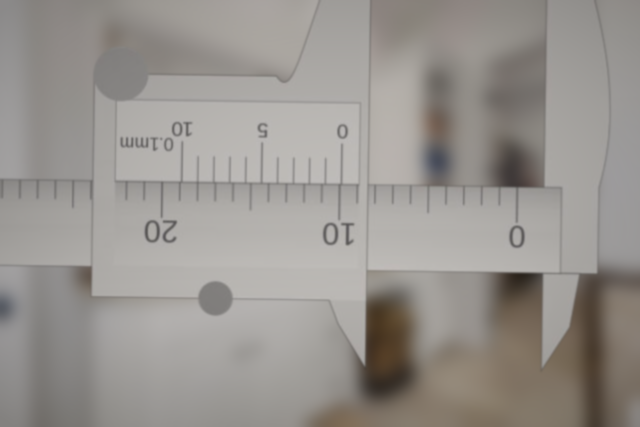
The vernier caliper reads 9.9 mm
